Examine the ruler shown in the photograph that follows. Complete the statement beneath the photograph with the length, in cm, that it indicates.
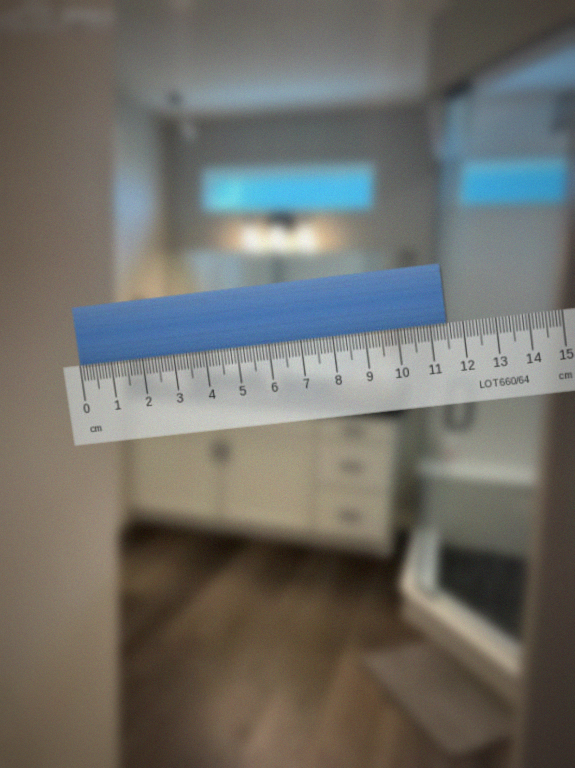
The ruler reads 11.5 cm
